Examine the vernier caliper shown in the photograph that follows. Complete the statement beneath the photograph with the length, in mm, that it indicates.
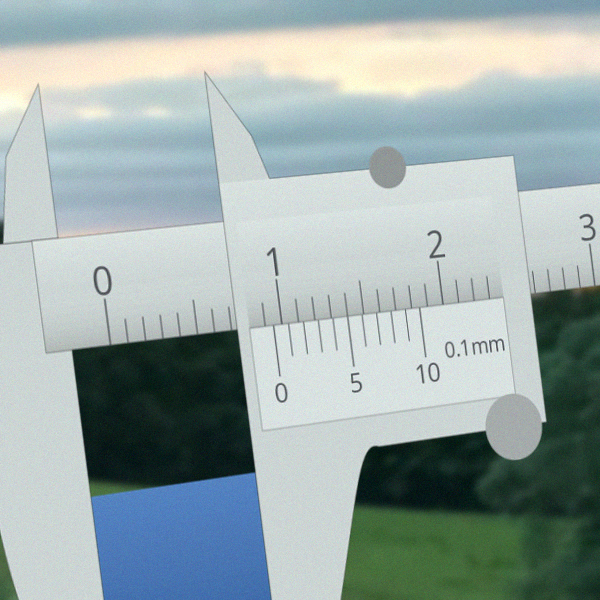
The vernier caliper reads 9.5 mm
